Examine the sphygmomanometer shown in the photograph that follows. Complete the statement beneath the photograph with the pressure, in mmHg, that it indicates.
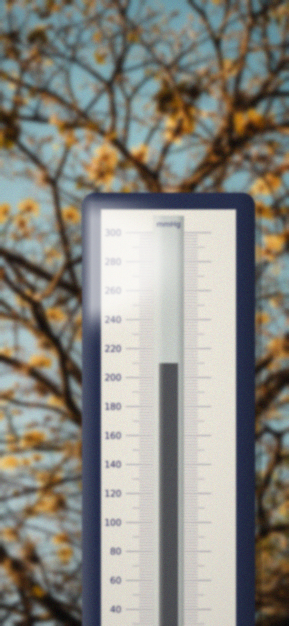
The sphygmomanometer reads 210 mmHg
